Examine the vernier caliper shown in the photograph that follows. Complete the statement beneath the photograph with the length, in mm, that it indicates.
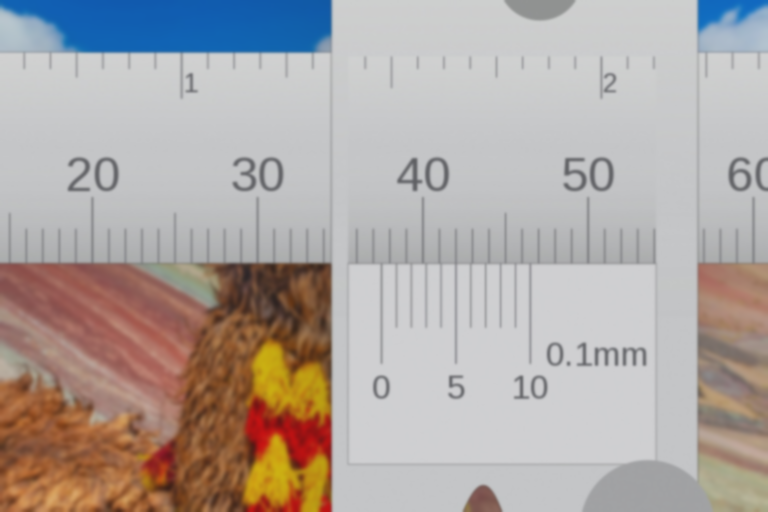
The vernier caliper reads 37.5 mm
